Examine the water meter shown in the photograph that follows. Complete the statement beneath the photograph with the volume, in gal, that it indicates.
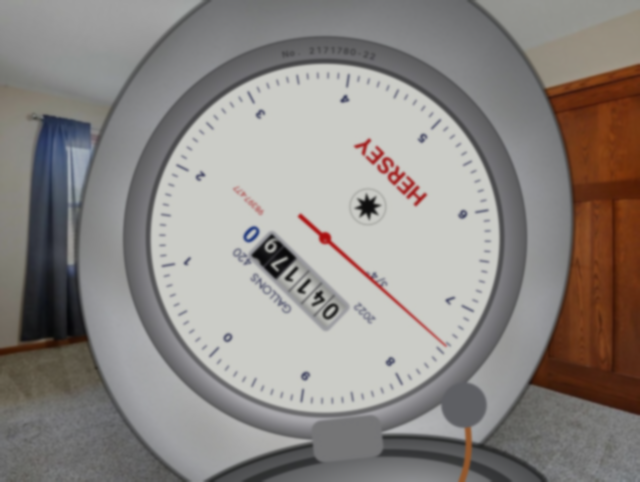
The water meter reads 411787.4 gal
